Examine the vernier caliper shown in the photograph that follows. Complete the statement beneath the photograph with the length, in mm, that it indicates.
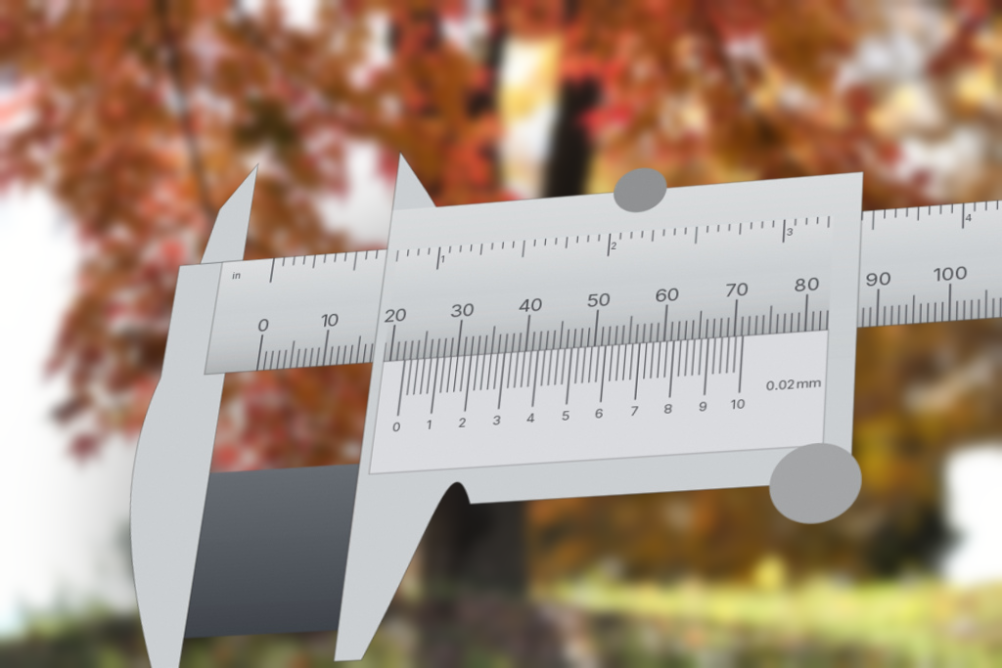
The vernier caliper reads 22.2 mm
